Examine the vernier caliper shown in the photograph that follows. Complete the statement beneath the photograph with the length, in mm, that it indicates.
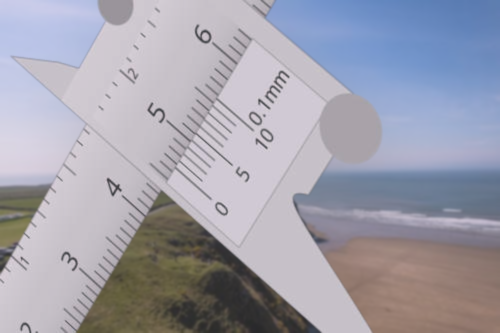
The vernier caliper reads 46.6 mm
